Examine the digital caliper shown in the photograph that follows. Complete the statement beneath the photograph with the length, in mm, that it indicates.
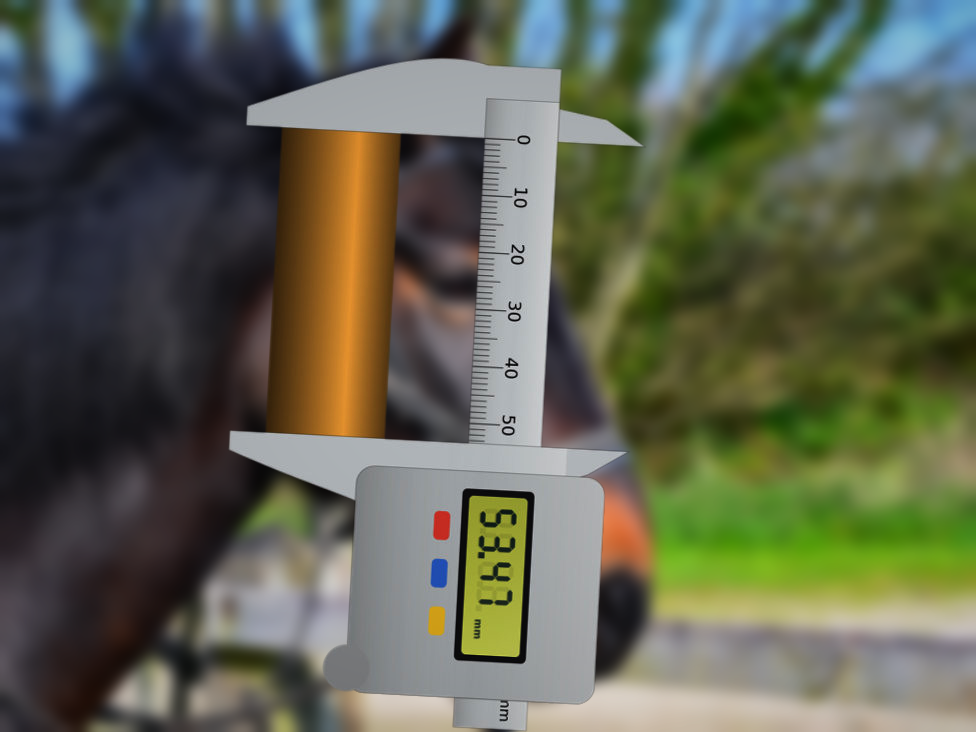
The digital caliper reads 53.47 mm
